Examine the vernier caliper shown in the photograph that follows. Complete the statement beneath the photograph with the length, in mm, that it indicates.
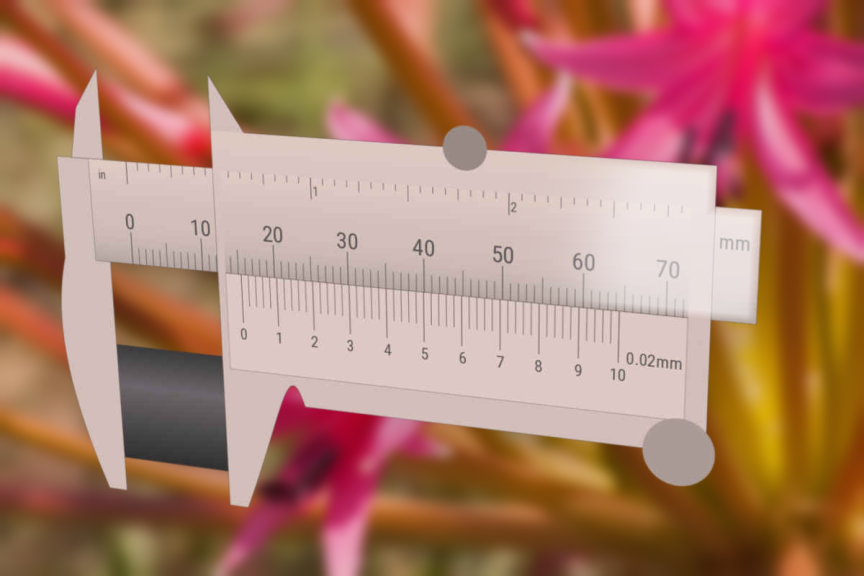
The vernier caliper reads 15.4 mm
